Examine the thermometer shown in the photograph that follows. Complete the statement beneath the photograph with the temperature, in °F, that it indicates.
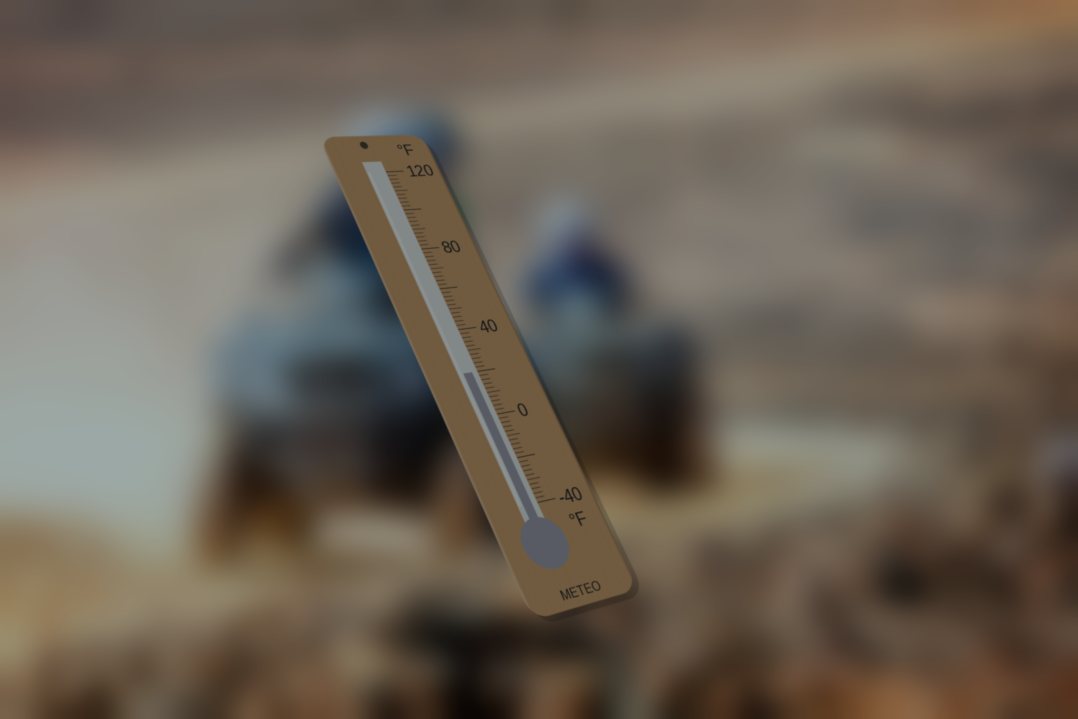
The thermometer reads 20 °F
